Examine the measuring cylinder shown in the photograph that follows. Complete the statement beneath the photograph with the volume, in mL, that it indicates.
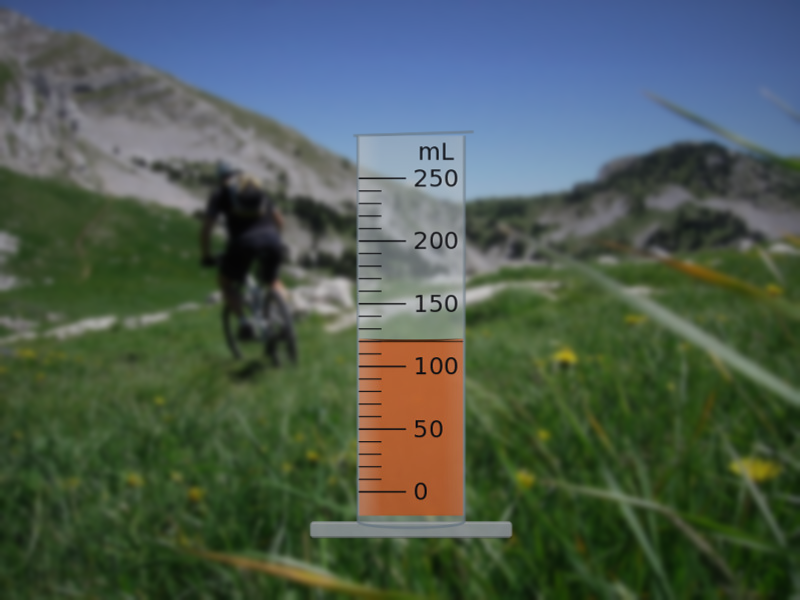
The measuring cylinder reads 120 mL
